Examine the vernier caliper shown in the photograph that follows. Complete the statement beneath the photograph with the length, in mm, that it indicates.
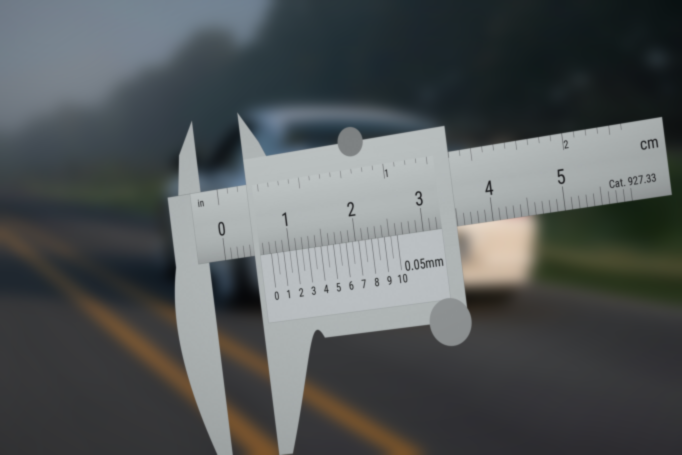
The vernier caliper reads 7.2 mm
